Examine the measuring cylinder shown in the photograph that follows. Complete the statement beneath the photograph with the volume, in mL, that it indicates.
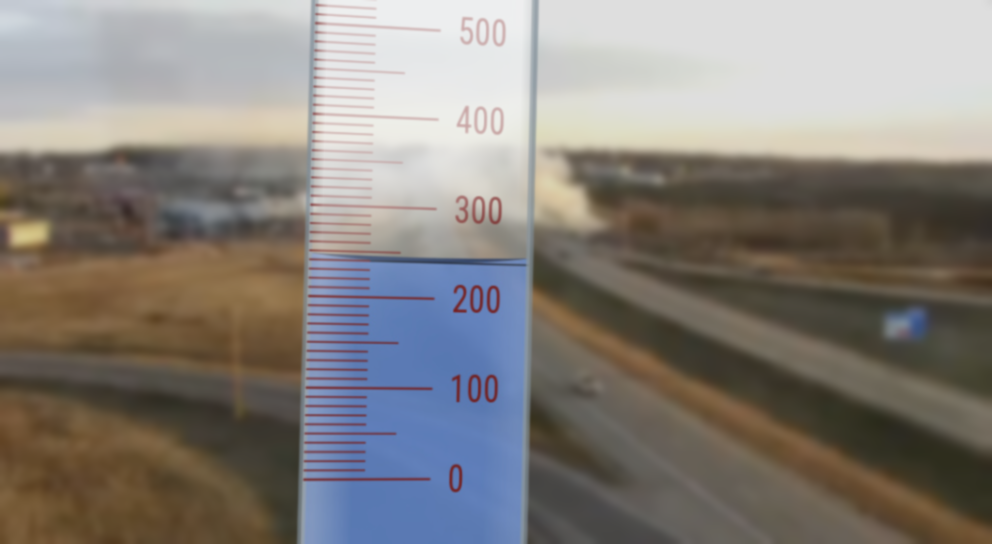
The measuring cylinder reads 240 mL
